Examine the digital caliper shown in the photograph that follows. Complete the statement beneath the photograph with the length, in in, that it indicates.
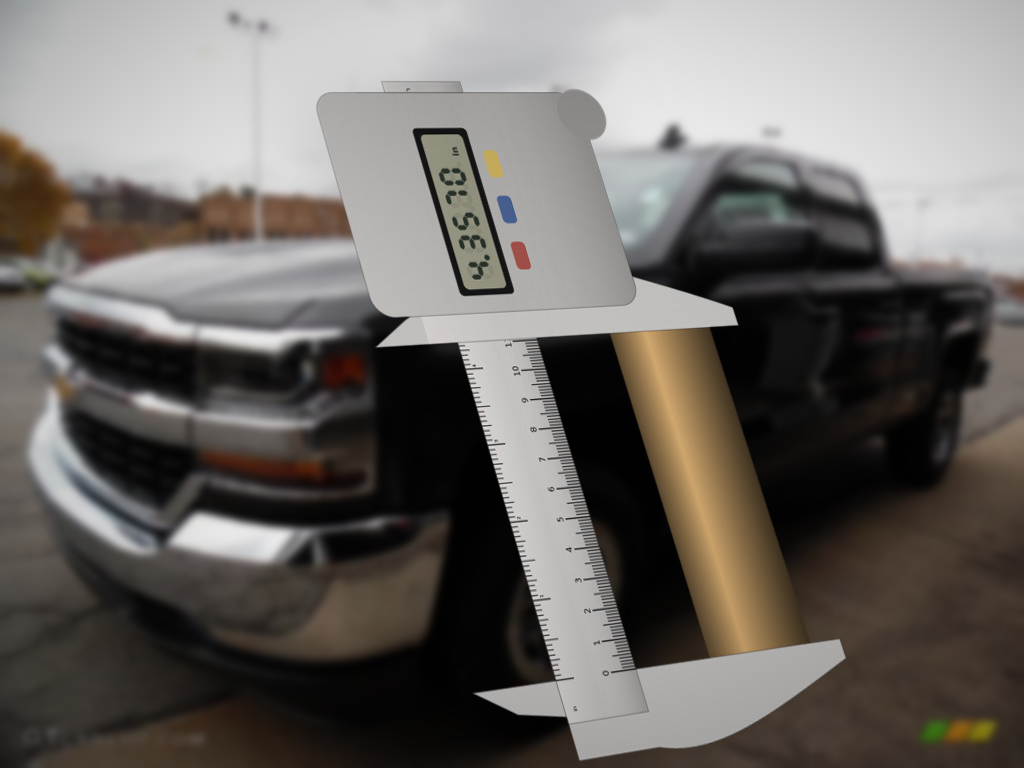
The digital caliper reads 4.3570 in
